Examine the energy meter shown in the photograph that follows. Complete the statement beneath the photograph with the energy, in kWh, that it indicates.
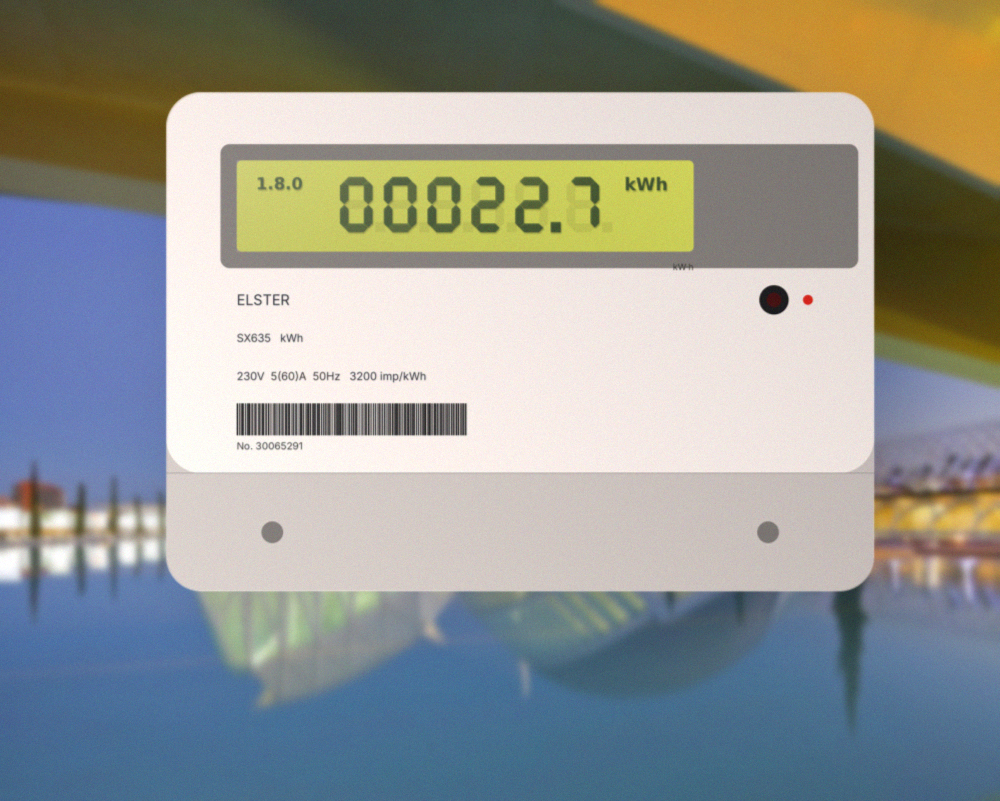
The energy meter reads 22.7 kWh
